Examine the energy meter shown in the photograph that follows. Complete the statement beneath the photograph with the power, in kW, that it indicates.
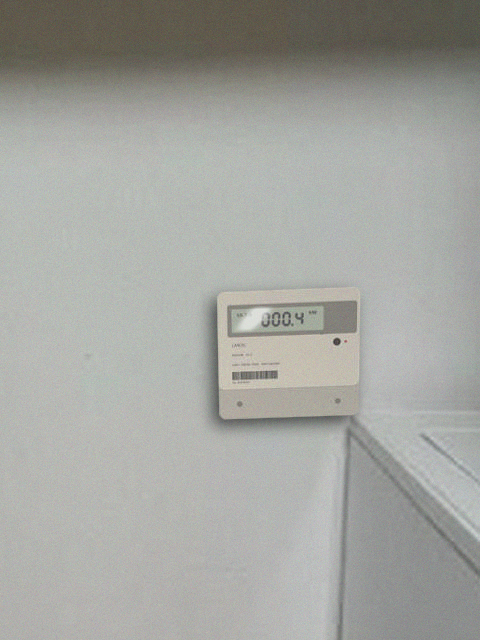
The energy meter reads 0.4 kW
